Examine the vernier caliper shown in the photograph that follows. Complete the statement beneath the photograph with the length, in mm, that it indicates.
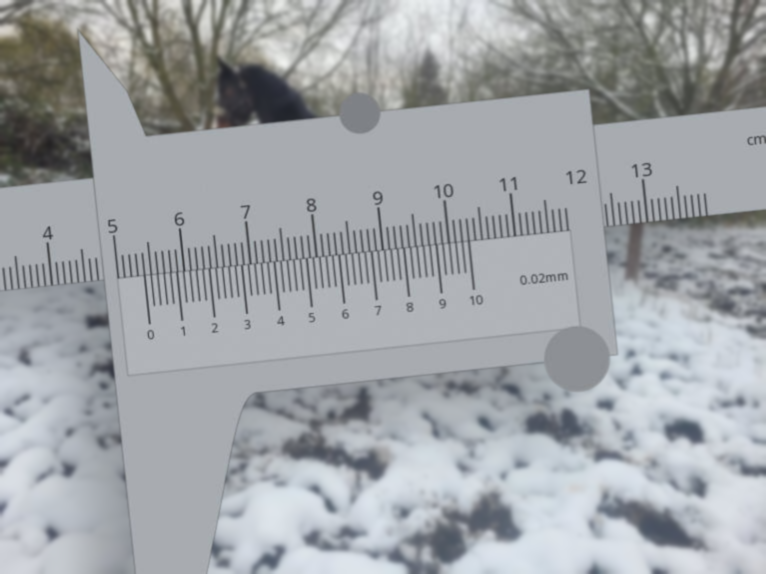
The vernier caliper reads 54.0 mm
